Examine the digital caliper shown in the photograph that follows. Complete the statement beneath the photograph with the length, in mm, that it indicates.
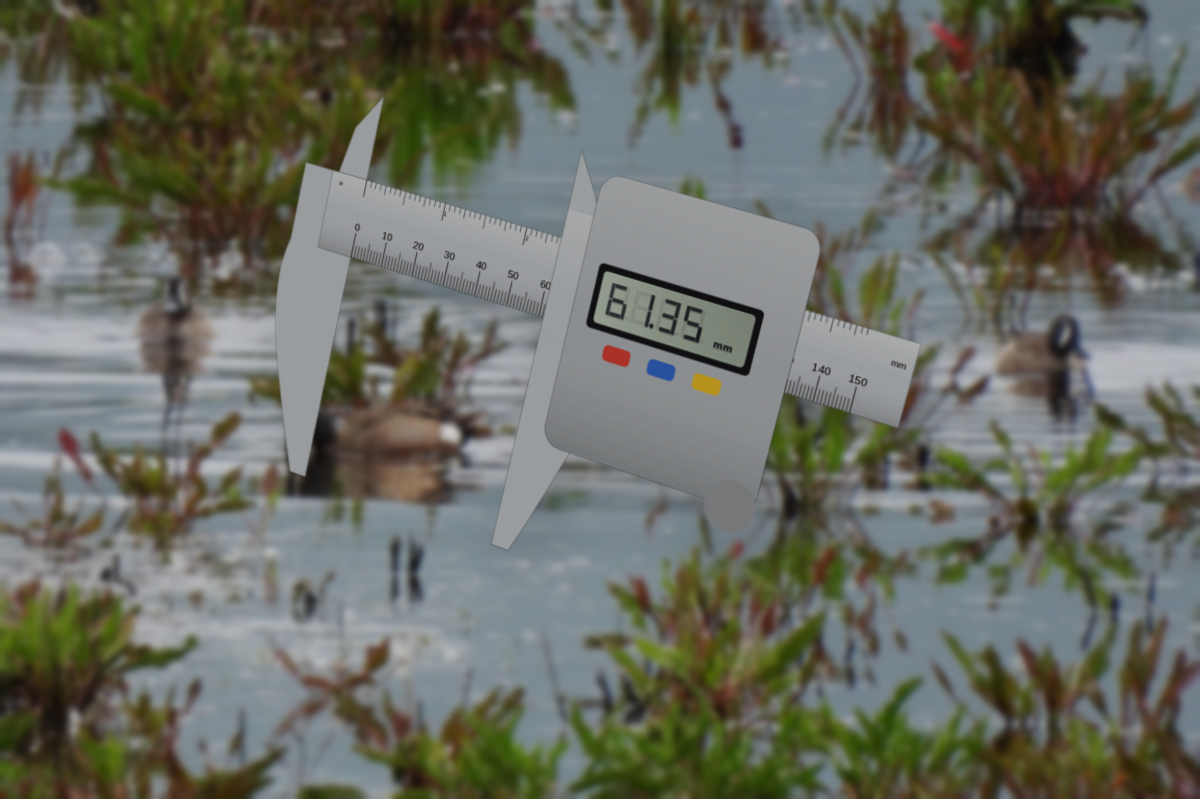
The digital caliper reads 61.35 mm
